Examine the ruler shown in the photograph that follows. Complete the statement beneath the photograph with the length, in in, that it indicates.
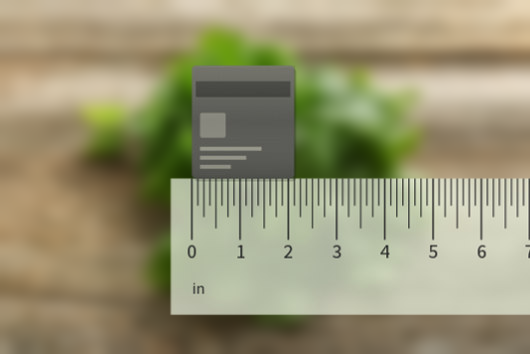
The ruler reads 2.125 in
